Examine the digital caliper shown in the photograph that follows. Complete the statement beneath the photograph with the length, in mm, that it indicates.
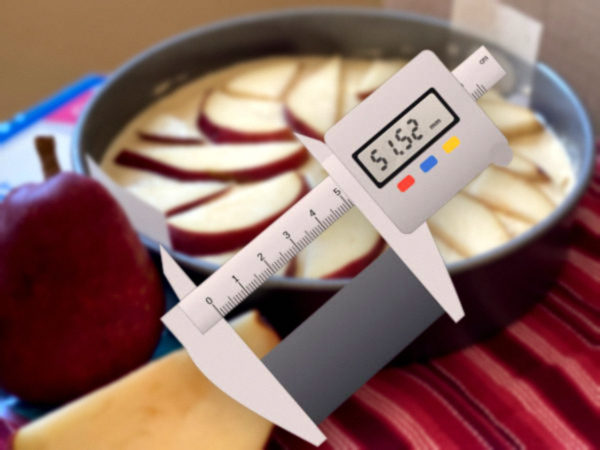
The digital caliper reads 51.52 mm
